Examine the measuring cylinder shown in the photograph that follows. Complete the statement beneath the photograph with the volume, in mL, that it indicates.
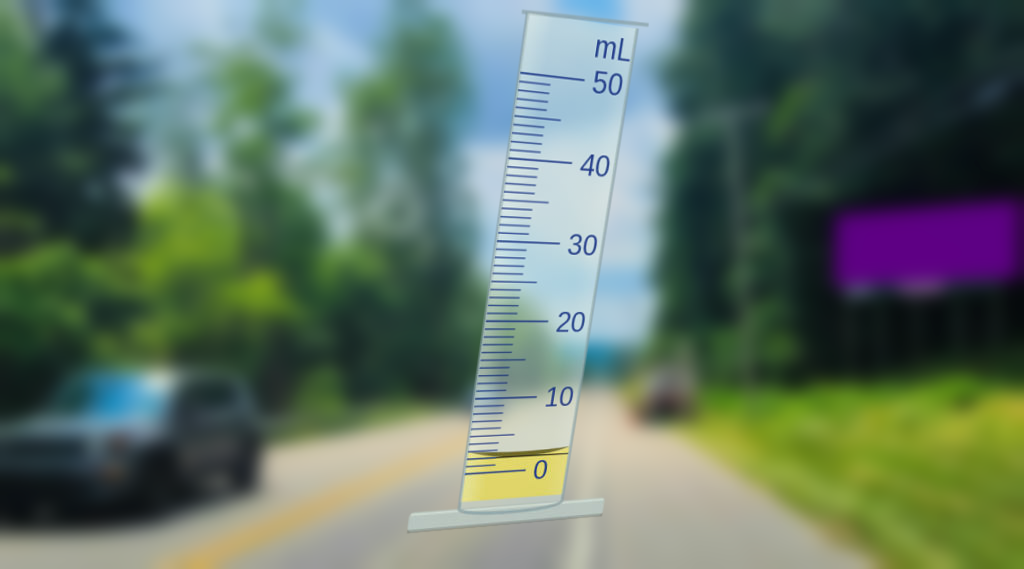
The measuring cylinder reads 2 mL
